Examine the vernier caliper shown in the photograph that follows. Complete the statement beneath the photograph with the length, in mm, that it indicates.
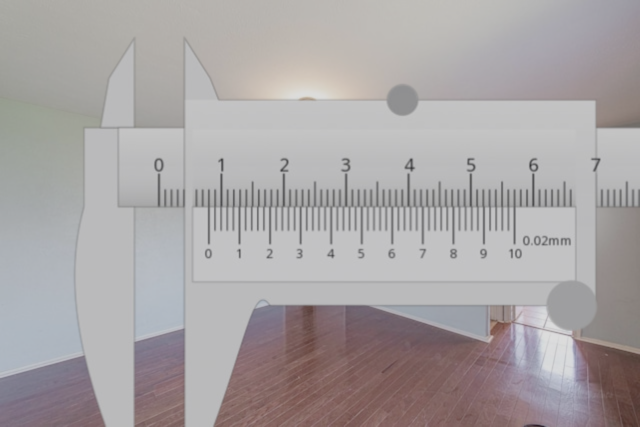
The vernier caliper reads 8.0 mm
